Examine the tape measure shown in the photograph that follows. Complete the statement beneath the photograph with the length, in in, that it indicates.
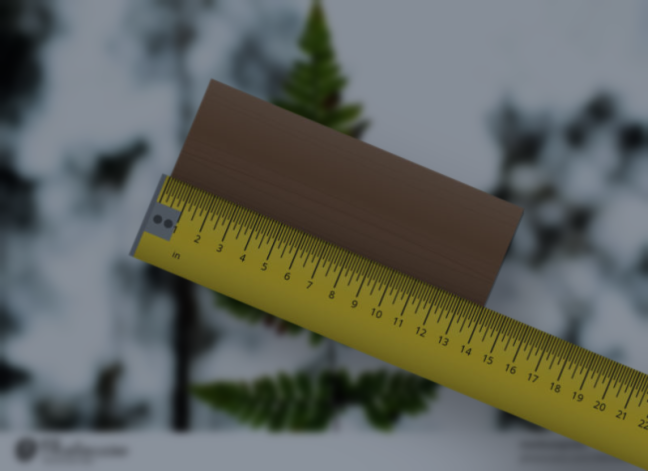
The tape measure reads 14 in
